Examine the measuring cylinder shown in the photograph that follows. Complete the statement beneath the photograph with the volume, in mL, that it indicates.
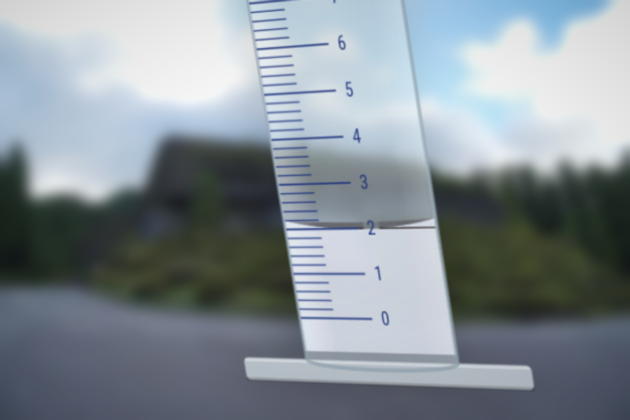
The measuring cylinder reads 2 mL
